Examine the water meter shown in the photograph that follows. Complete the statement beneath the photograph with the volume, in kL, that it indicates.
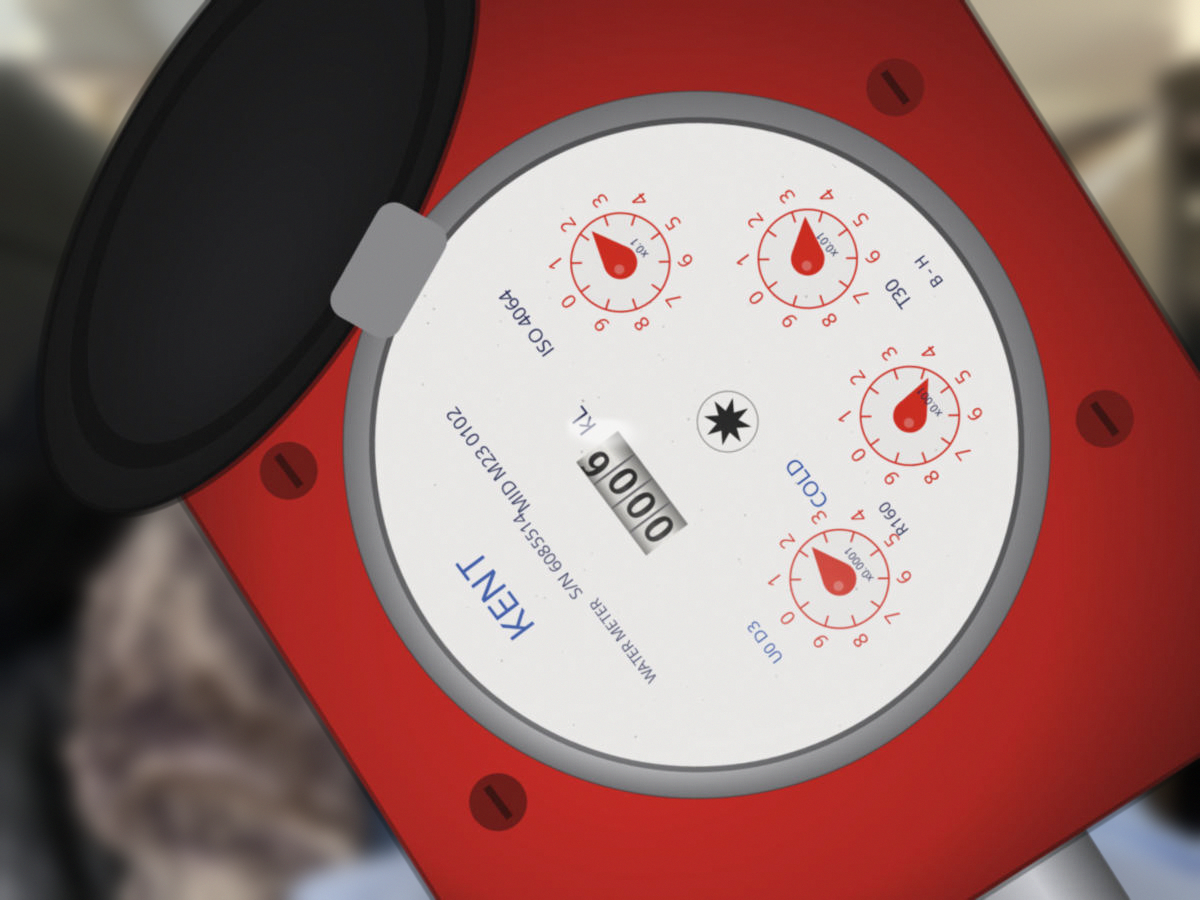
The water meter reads 6.2342 kL
